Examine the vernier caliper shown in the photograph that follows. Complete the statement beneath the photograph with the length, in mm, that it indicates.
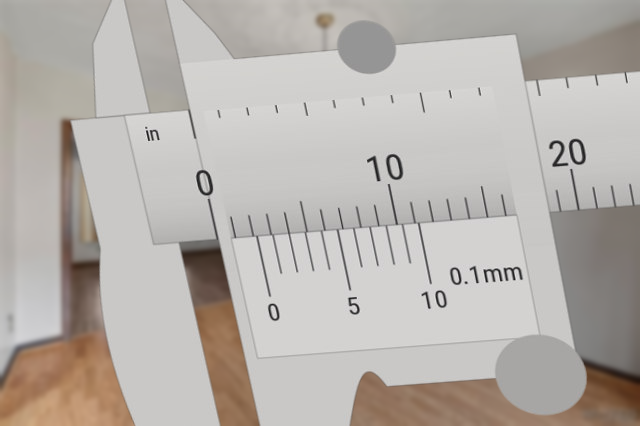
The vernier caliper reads 2.2 mm
